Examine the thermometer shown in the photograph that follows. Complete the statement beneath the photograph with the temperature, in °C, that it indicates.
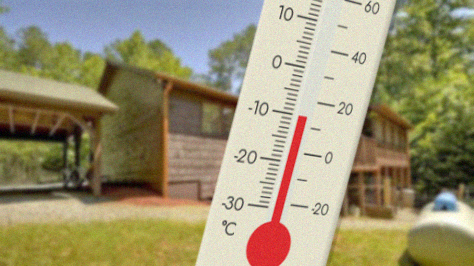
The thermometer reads -10 °C
